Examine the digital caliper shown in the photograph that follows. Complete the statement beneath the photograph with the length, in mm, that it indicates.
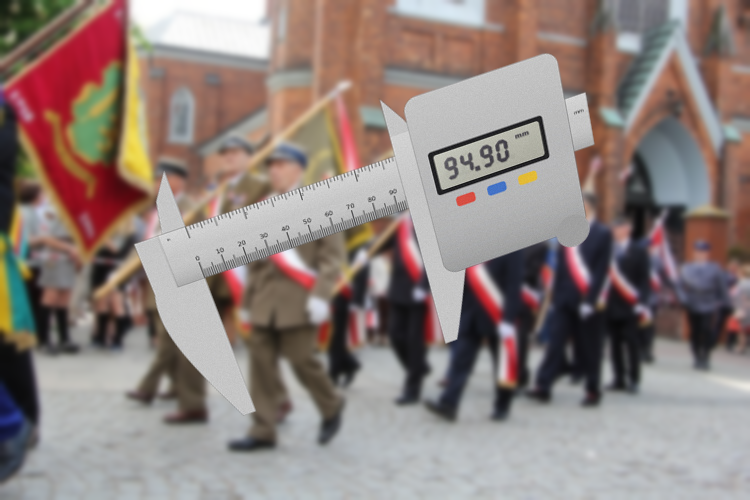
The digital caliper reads 94.90 mm
